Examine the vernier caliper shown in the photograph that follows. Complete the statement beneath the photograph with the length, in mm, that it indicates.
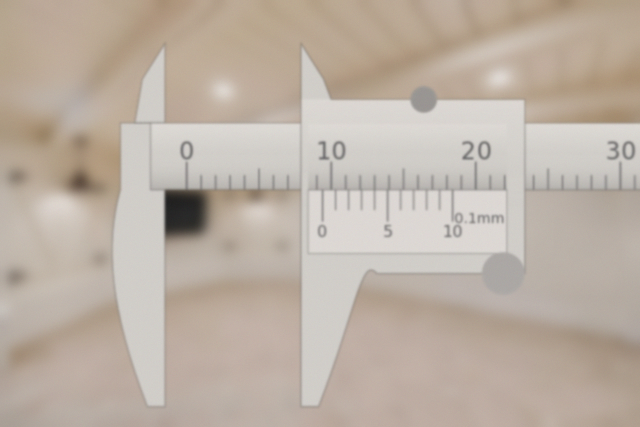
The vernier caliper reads 9.4 mm
